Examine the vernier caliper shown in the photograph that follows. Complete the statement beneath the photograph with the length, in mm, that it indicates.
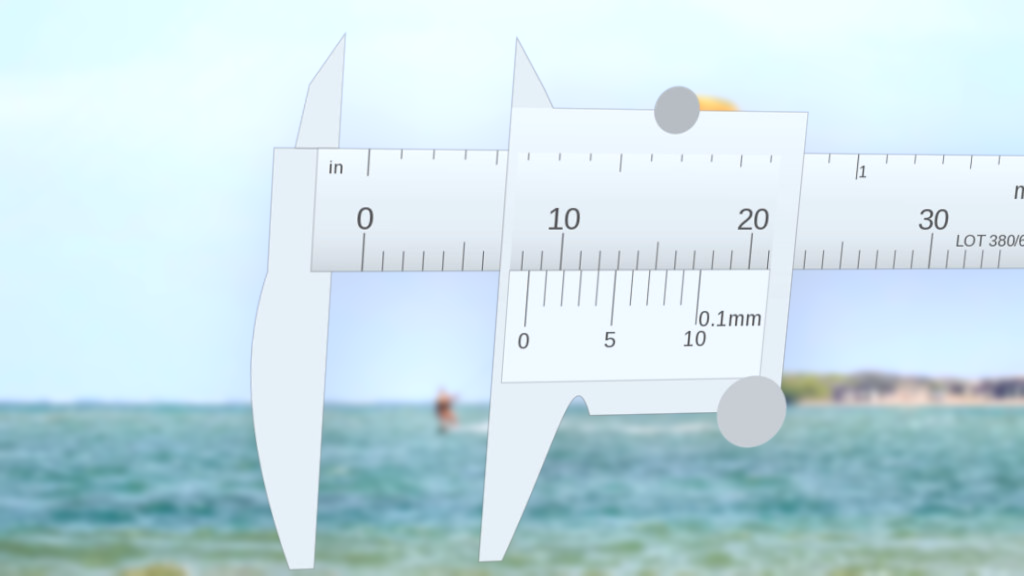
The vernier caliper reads 8.4 mm
